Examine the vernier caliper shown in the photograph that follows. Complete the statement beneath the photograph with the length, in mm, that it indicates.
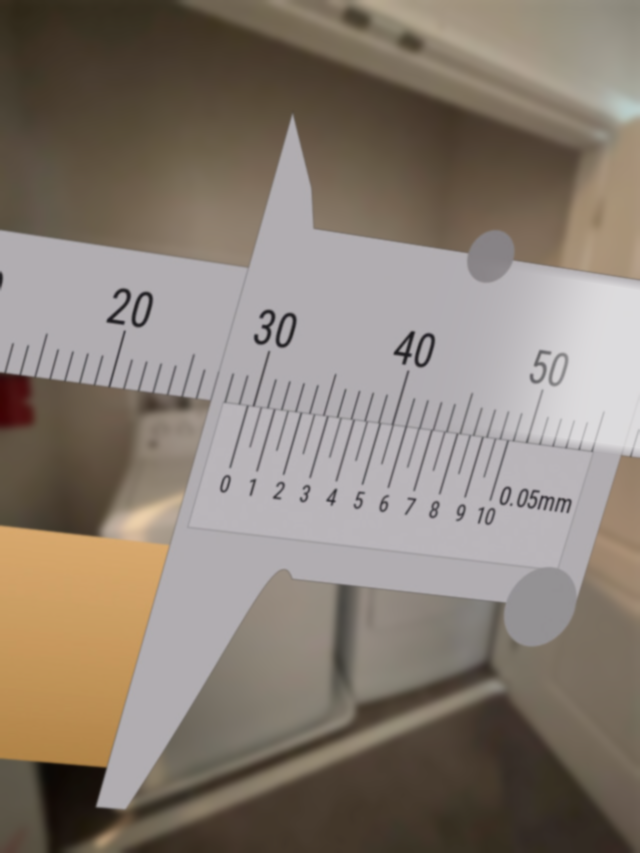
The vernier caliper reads 29.6 mm
